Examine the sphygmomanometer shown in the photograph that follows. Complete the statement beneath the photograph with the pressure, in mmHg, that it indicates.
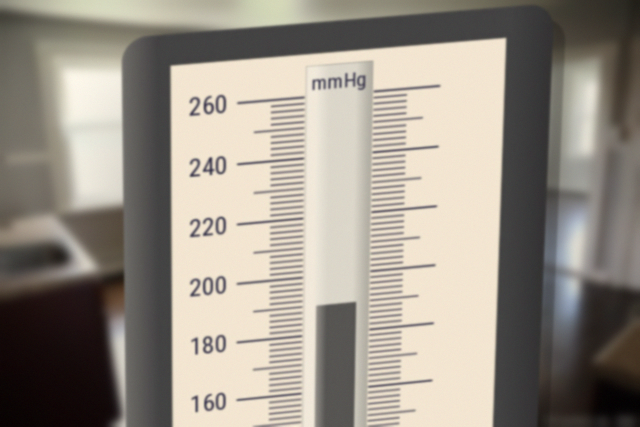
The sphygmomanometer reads 190 mmHg
